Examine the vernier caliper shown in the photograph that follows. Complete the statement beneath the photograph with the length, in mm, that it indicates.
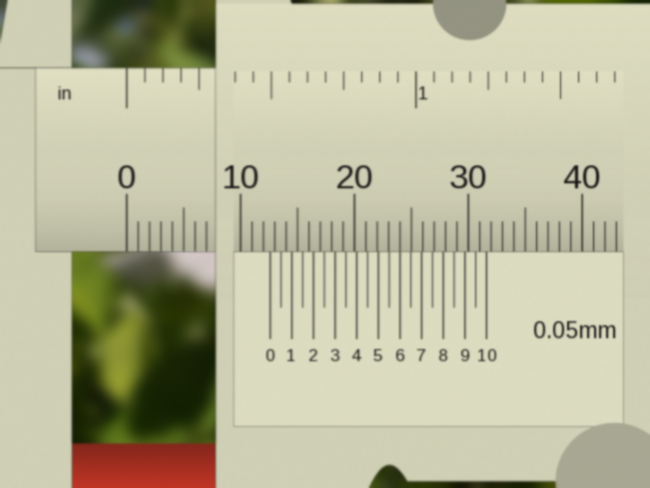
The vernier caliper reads 12.6 mm
